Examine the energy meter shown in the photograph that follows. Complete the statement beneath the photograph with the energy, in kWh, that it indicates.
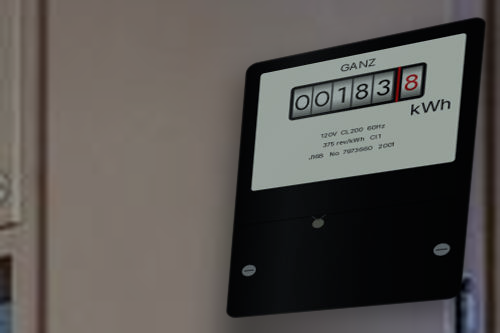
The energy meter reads 183.8 kWh
